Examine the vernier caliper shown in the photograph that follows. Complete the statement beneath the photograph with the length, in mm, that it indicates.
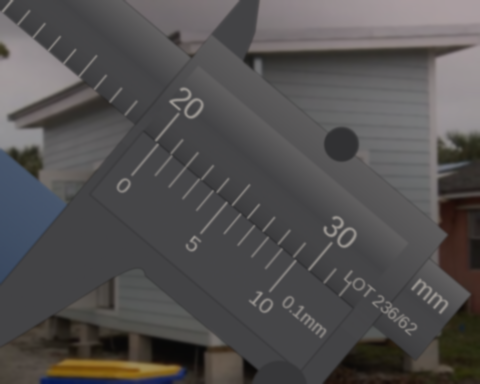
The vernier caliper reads 20.2 mm
